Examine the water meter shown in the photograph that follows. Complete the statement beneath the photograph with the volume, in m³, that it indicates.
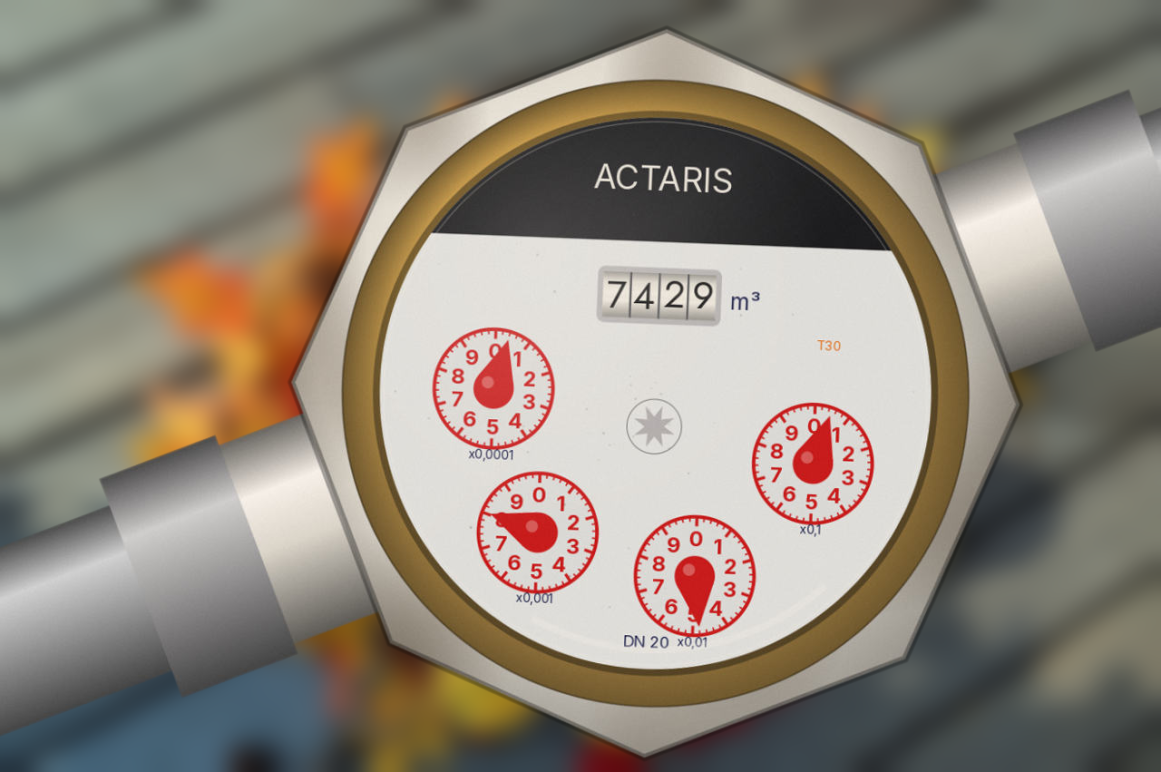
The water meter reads 7429.0480 m³
